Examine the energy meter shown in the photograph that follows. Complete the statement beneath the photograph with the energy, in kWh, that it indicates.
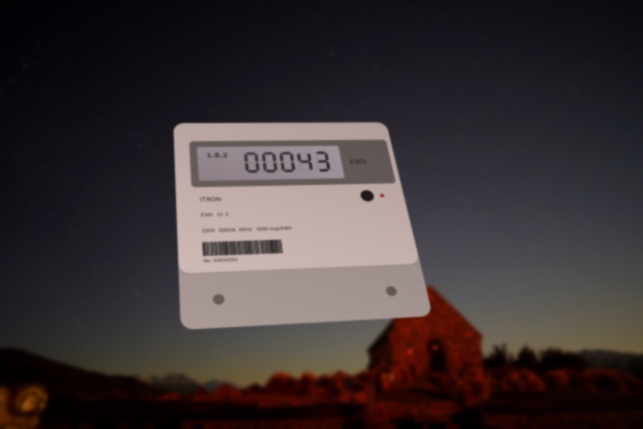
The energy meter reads 43 kWh
